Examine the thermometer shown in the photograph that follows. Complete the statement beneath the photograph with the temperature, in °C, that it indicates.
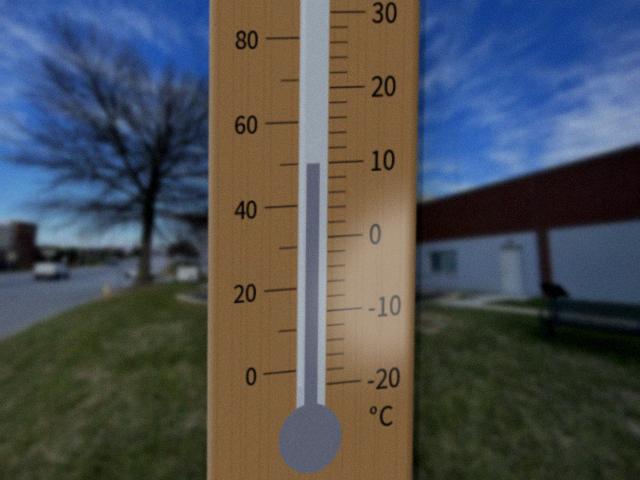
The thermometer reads 10 °C
